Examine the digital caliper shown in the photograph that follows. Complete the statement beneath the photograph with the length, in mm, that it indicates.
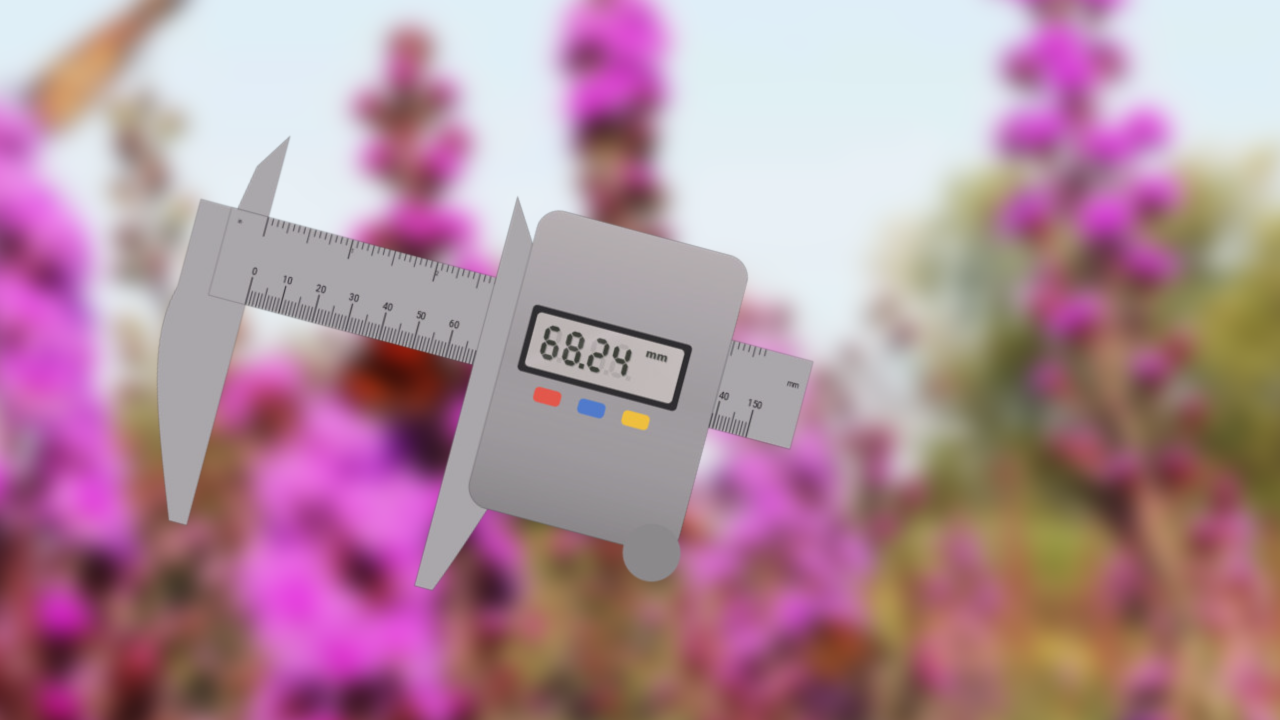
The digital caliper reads 68.24 mm
